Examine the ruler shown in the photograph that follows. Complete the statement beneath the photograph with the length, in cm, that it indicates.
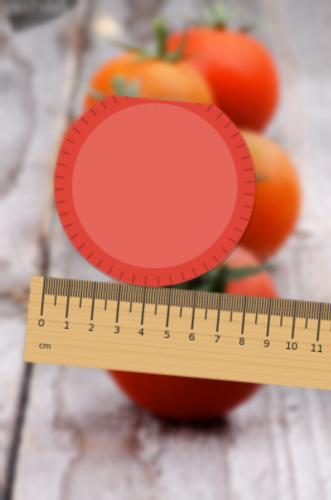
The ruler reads 8 cm
